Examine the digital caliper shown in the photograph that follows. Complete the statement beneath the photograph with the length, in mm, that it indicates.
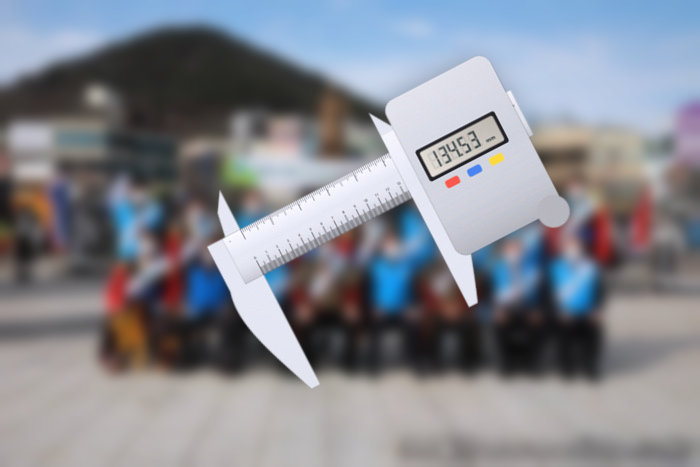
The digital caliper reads 134.53 mm
